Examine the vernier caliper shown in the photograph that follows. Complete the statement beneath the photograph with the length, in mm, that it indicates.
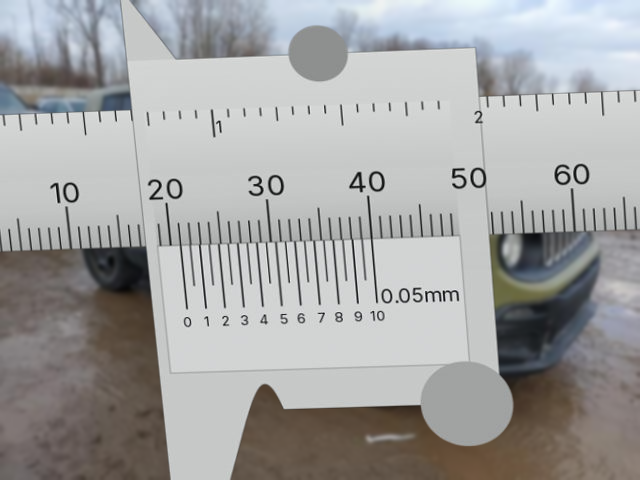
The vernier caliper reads 21.0 mm
